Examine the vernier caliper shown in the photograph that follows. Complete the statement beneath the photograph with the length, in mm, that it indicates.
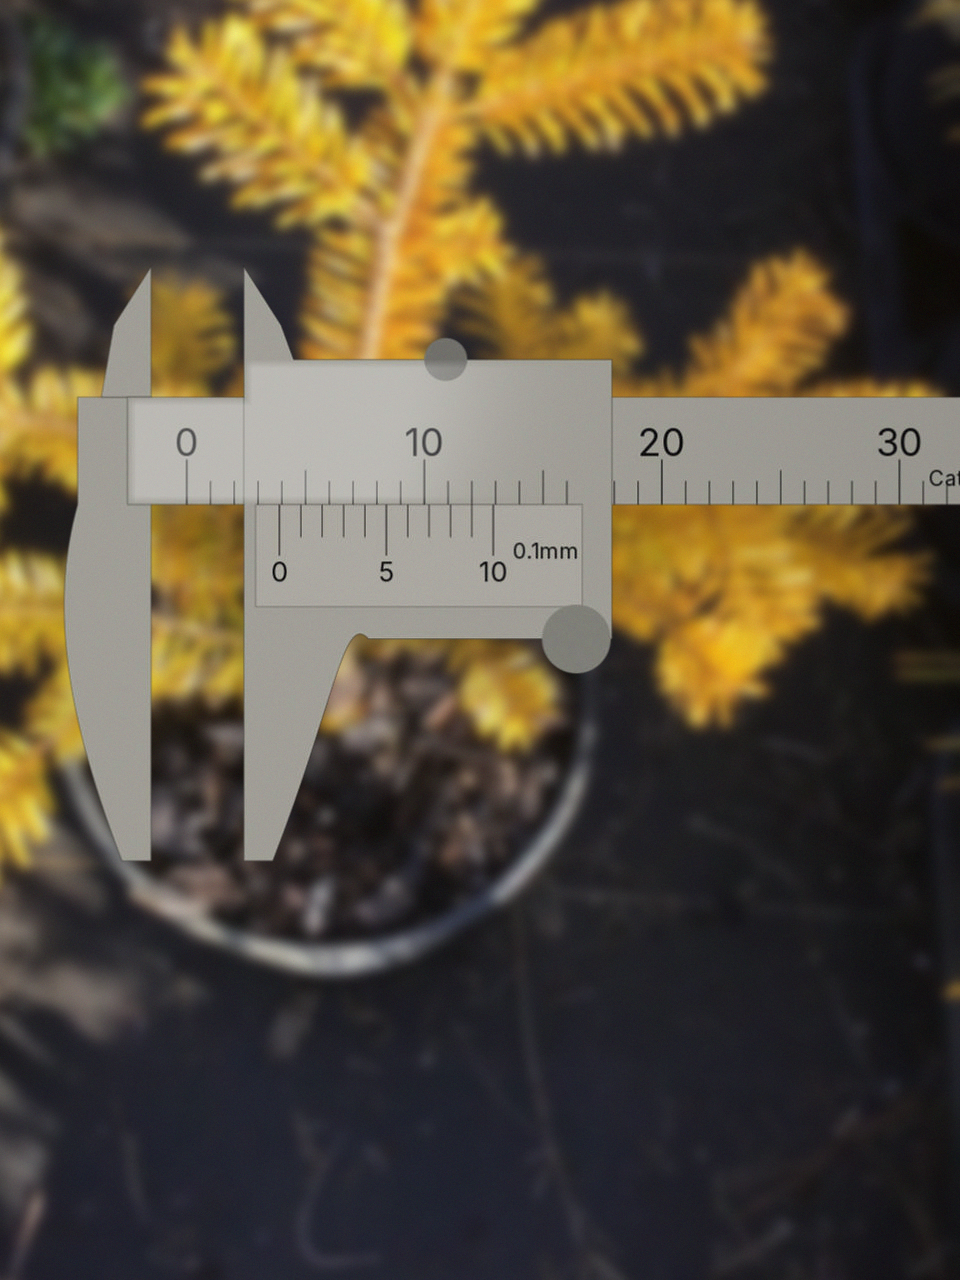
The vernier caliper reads 3.9 mm
